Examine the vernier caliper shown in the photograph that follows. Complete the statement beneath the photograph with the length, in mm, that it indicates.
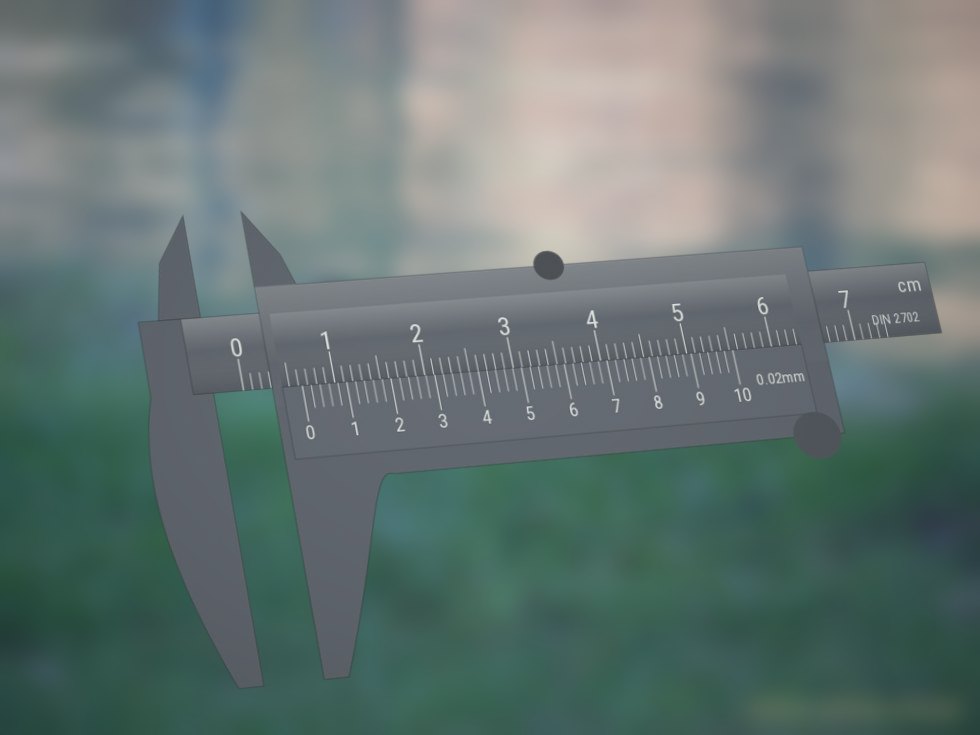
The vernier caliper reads 6.4 mm
